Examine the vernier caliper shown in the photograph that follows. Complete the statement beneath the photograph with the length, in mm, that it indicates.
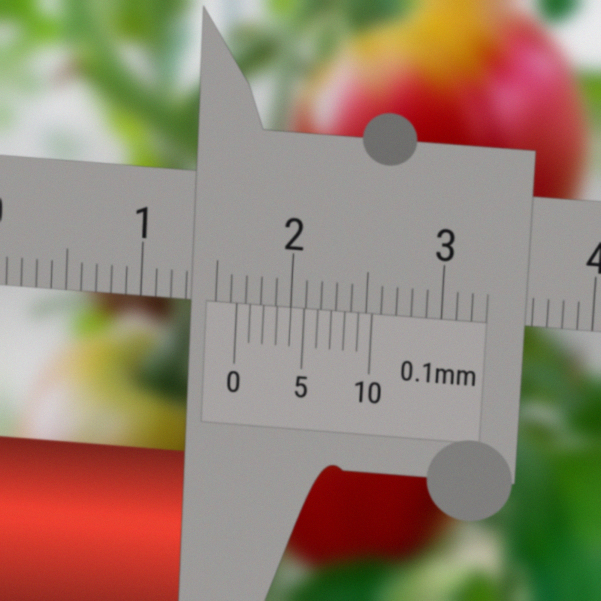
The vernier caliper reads 16.4 mm
